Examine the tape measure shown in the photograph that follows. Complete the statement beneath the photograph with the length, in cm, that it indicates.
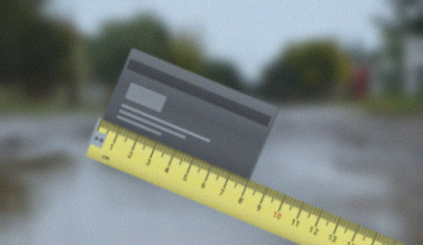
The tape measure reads 8 cm
